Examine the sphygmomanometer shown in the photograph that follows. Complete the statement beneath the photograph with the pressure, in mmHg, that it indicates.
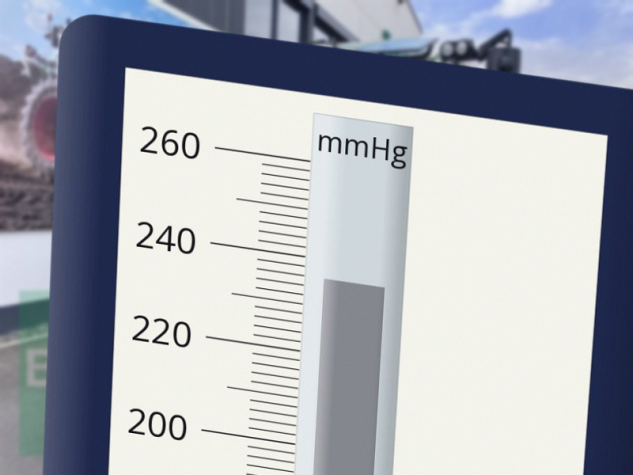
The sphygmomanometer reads 236 mmHg
